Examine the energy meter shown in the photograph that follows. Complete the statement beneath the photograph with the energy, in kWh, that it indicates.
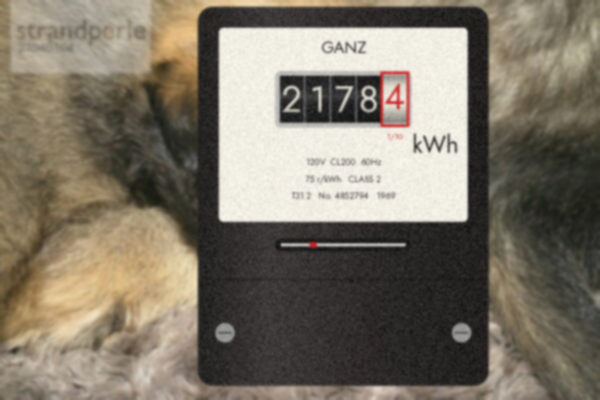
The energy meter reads 2178.4 kWh
